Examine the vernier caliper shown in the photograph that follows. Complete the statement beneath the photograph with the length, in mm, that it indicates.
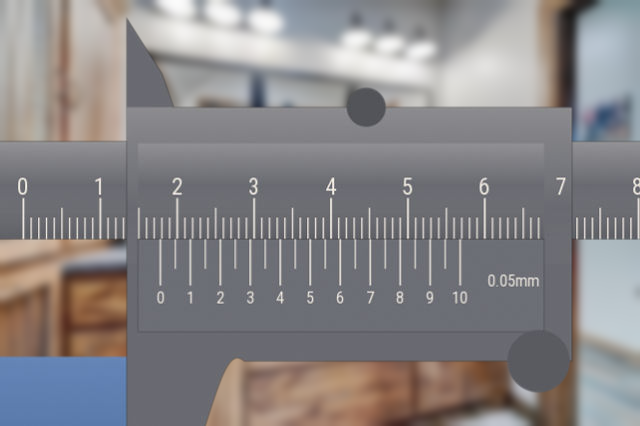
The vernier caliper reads 17.8 mm
